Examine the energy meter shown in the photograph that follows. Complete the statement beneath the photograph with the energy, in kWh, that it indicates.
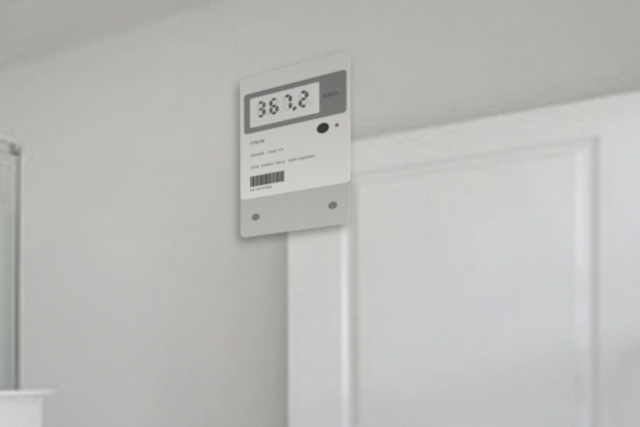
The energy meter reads 367.2 kWh
